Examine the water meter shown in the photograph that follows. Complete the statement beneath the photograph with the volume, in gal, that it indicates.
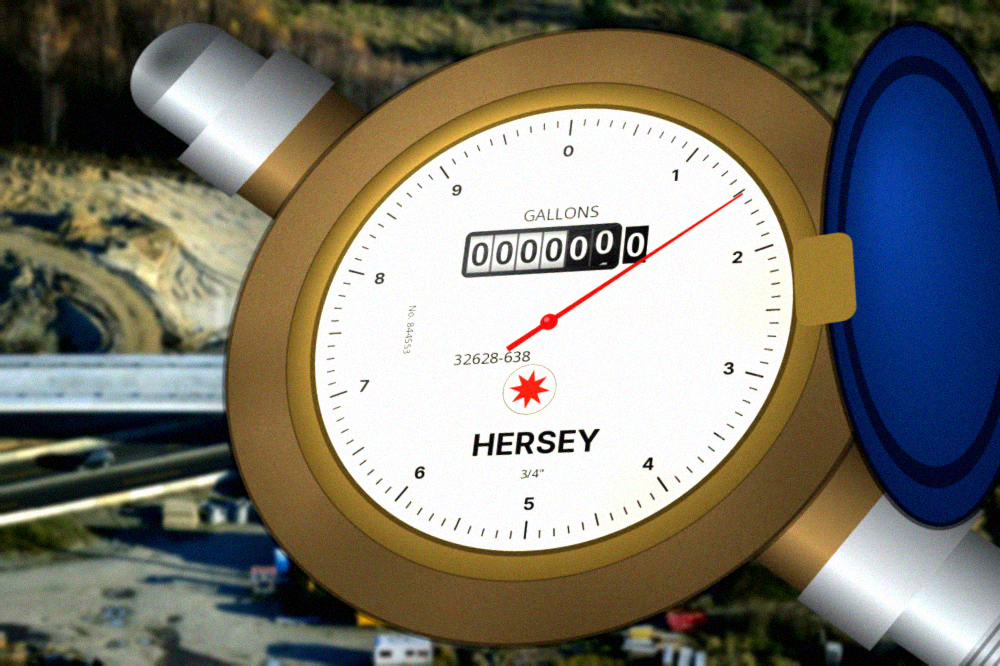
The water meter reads 1.5 gal
